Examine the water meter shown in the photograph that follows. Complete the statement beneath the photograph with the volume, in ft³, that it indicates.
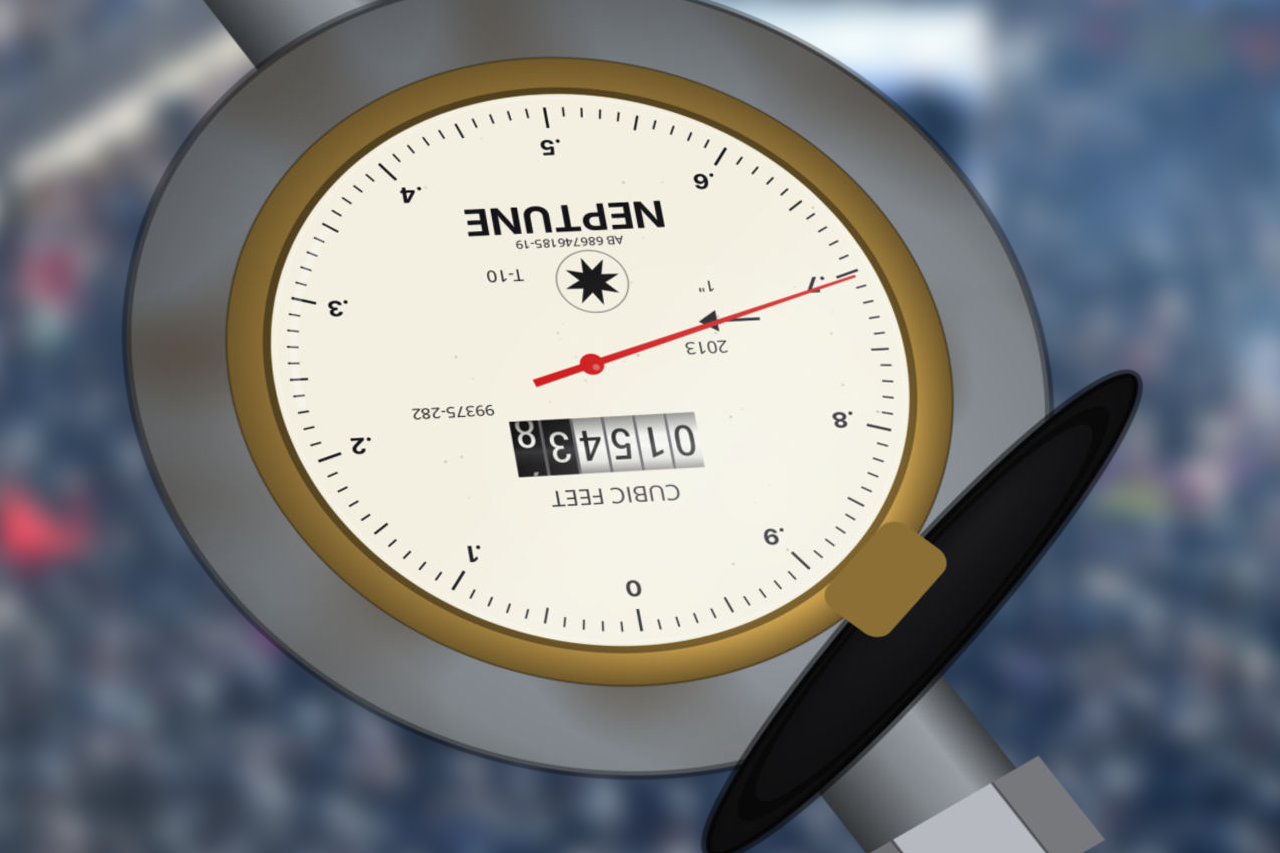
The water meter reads 15437.70 ft³
